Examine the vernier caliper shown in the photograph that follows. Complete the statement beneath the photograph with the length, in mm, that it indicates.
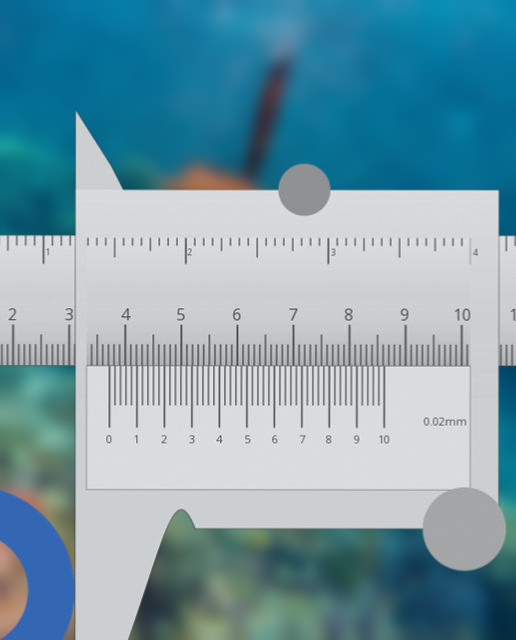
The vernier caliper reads 37.2 mm
